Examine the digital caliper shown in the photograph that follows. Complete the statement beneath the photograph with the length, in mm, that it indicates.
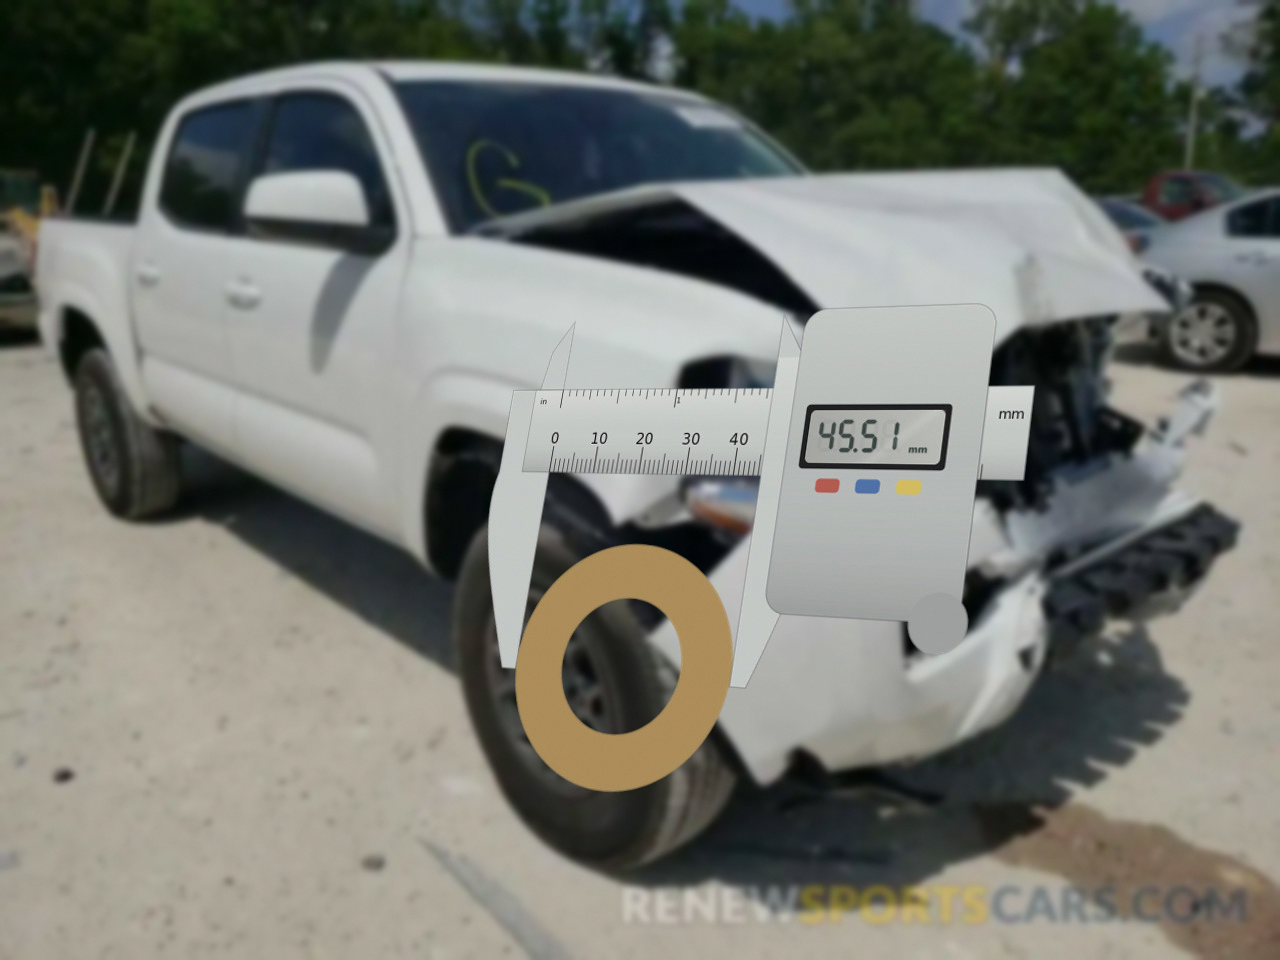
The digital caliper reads 45.51 mm
